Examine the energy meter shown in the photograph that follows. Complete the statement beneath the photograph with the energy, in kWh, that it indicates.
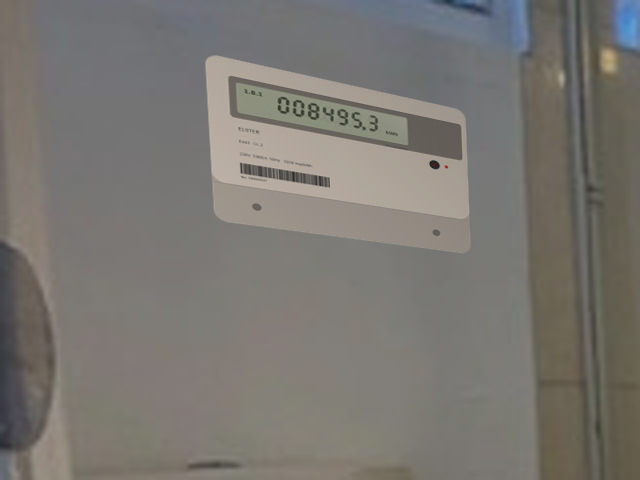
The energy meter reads 8495.3 kWh
